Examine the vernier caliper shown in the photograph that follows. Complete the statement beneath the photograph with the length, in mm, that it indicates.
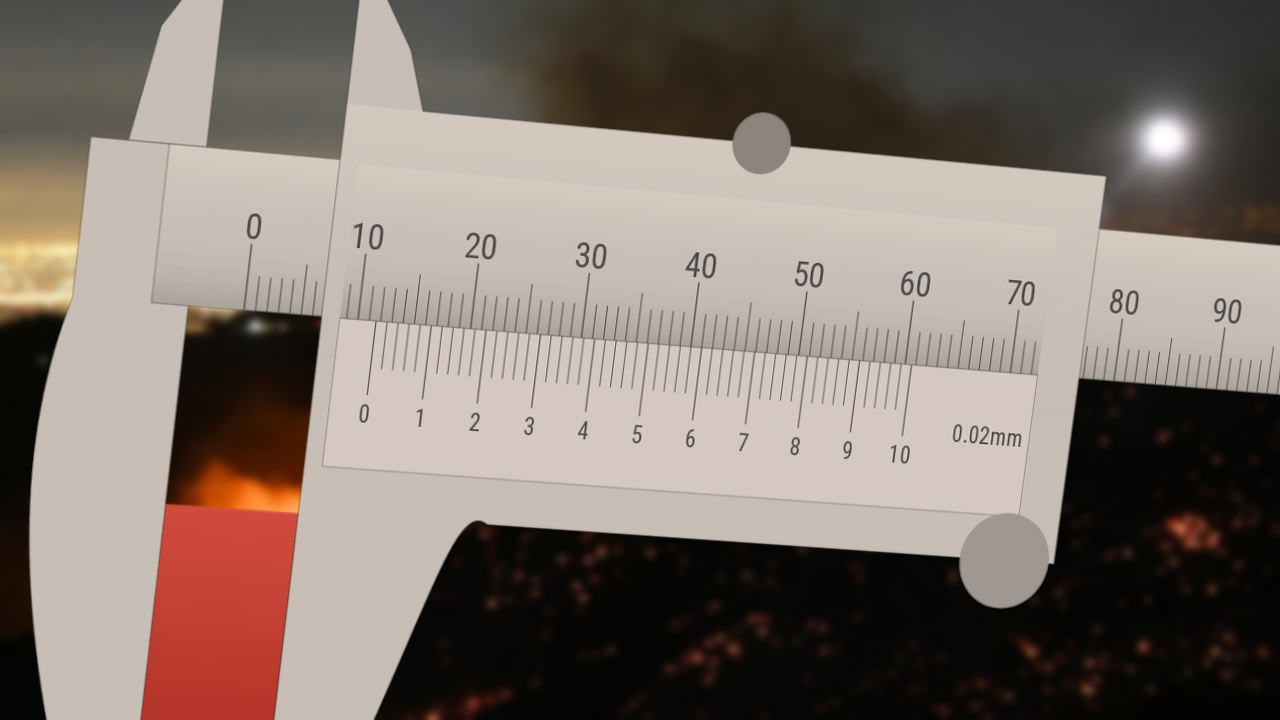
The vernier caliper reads 11.6 mm
